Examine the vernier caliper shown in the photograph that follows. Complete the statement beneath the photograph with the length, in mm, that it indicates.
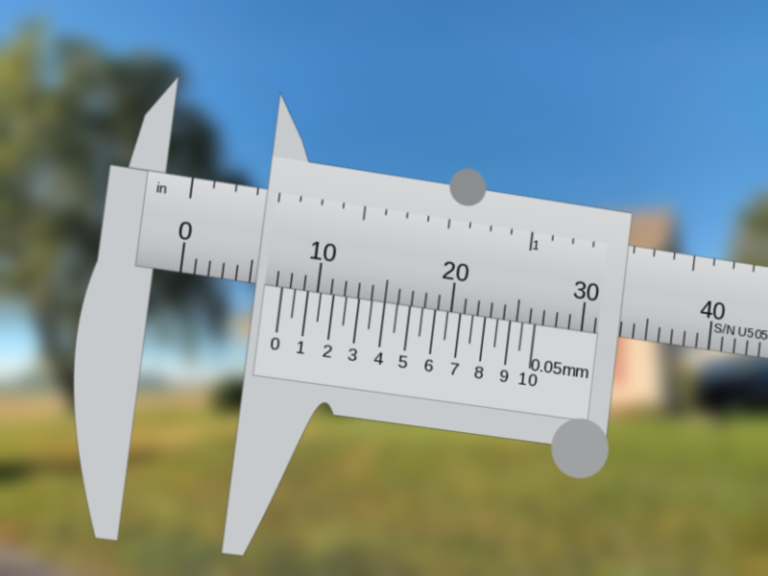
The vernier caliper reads 7.4 mm
